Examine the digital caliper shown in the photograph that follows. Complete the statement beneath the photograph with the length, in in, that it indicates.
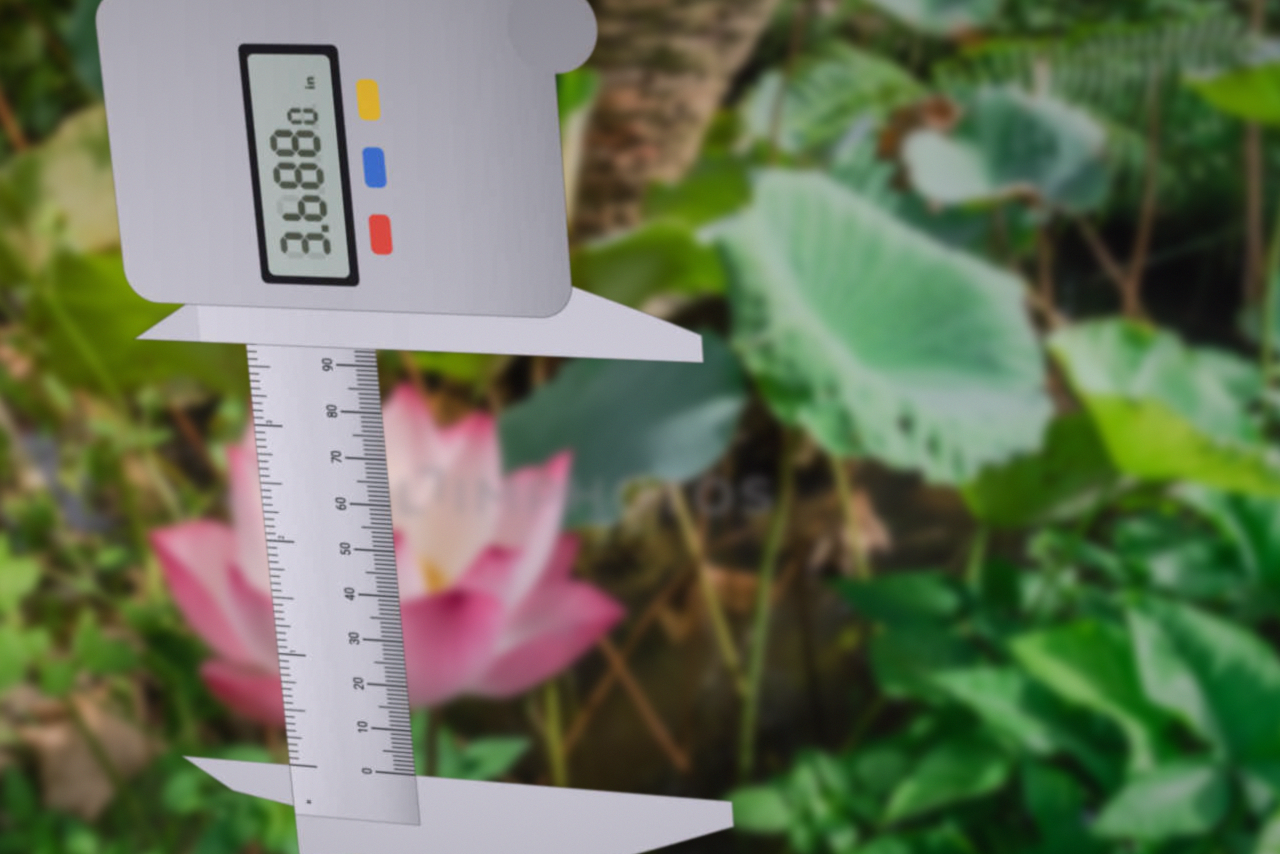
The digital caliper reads 3.6880 in
